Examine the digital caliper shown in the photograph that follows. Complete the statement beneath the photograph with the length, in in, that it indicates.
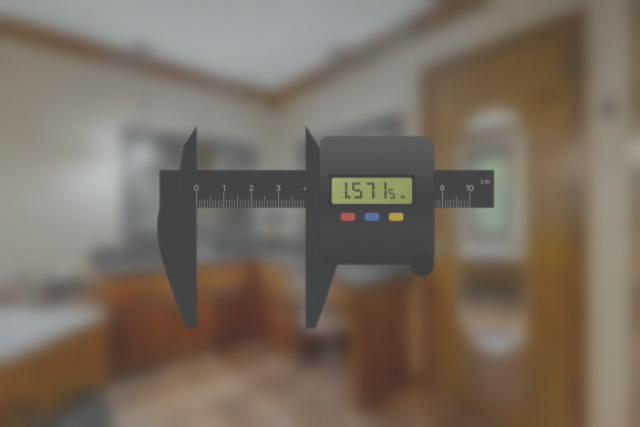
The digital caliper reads 1.5715 in
